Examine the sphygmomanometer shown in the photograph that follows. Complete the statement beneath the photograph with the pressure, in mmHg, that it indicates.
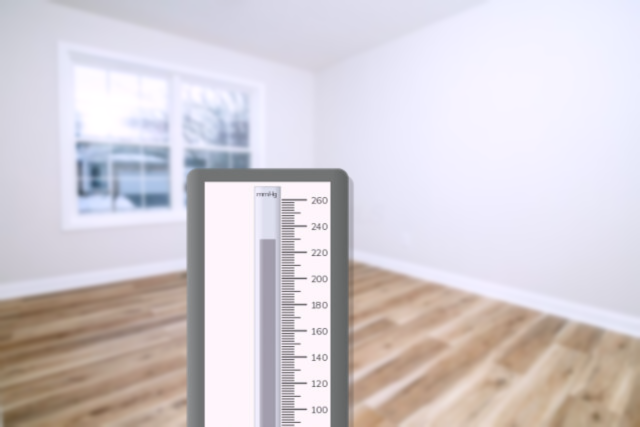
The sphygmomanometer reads 230 mmHg
